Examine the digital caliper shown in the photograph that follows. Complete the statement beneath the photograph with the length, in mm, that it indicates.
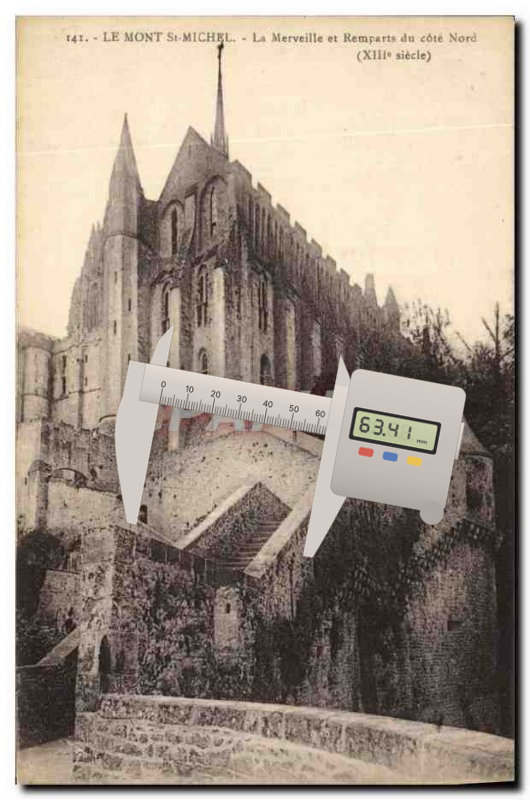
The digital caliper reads 63.41 mm
